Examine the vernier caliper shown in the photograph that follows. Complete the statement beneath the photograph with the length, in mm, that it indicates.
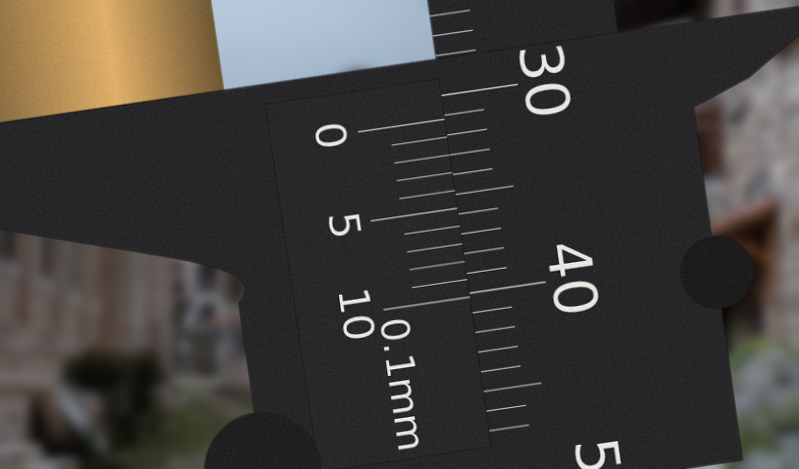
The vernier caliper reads 31.2 mm
